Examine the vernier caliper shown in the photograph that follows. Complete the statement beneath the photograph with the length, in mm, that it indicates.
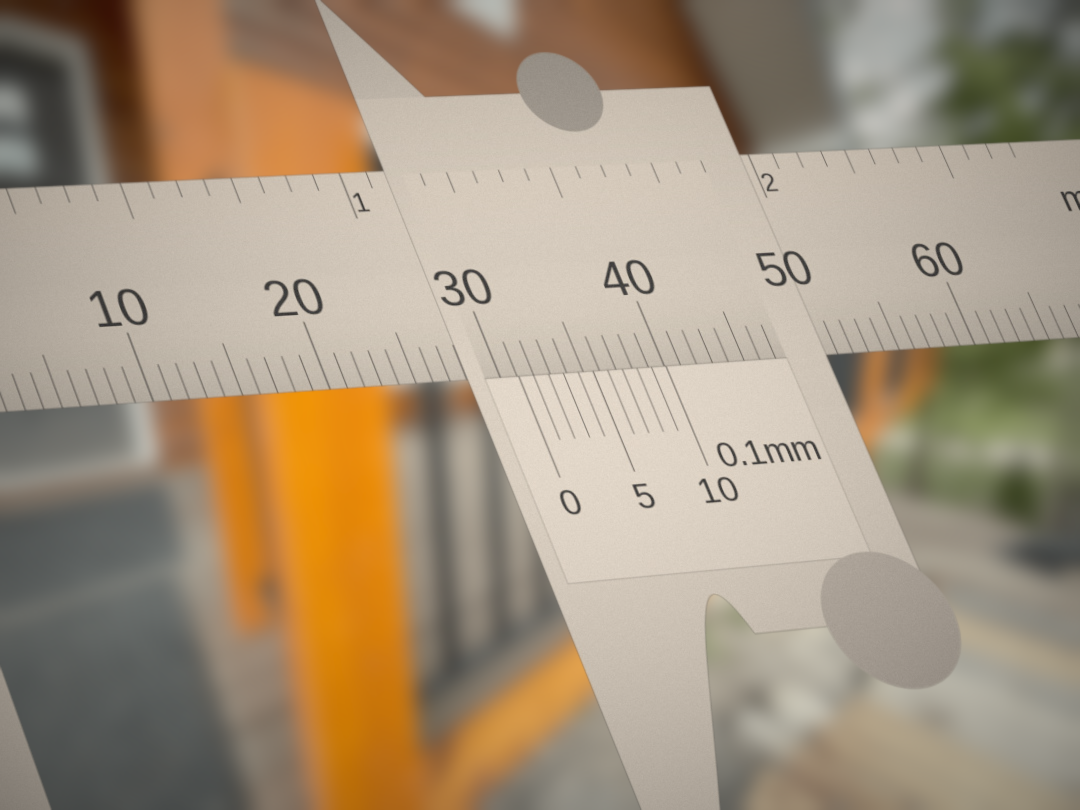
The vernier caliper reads 31.1 mm
